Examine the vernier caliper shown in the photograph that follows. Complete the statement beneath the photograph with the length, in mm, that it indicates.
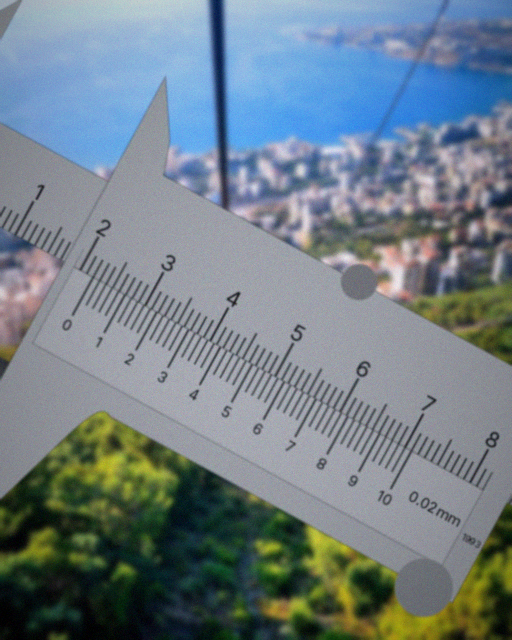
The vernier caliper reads 22.0 mm
